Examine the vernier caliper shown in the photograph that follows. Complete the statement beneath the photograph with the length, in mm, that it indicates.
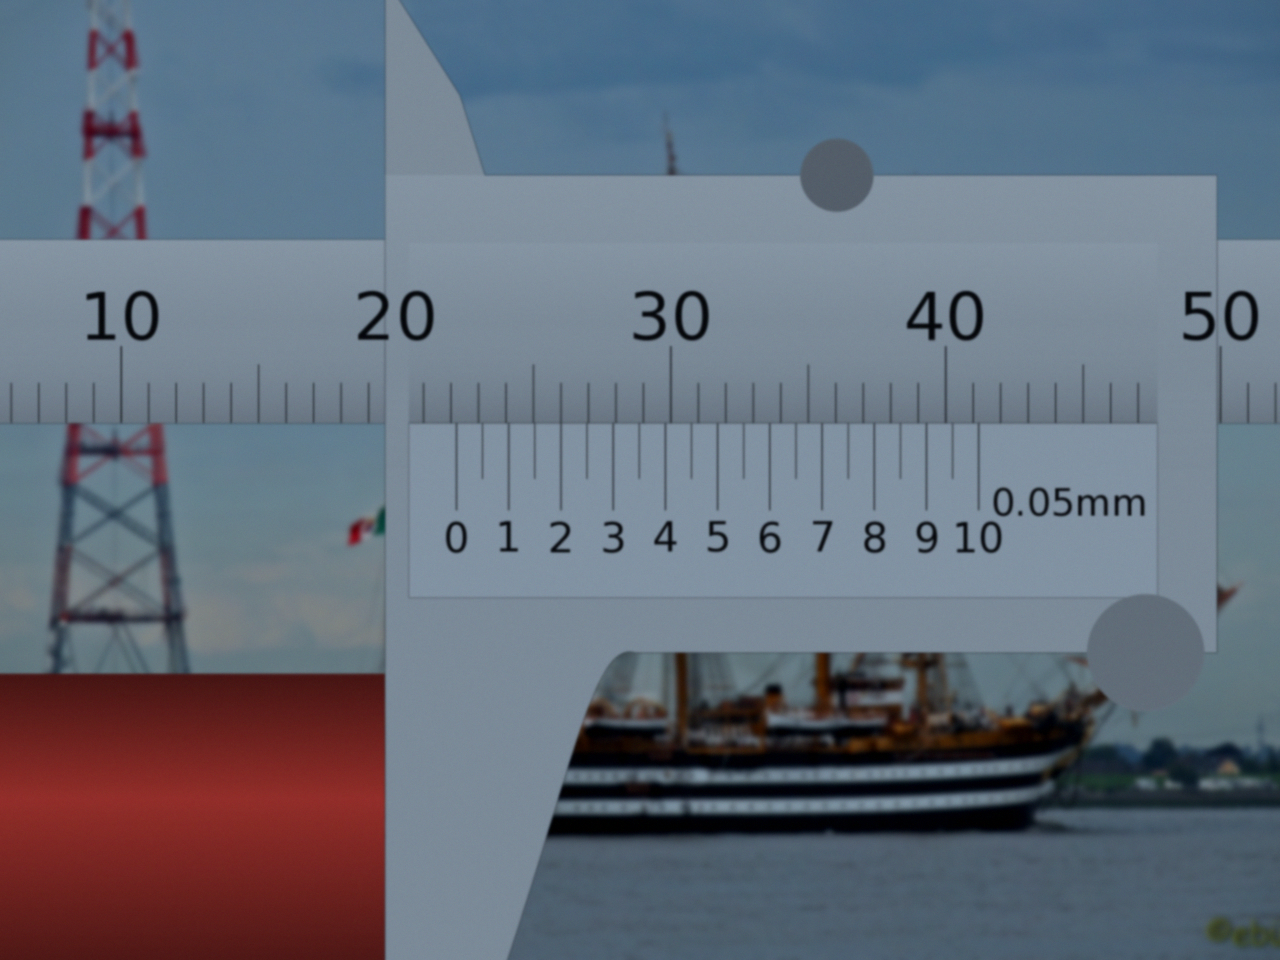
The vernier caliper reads 22.2 mm
